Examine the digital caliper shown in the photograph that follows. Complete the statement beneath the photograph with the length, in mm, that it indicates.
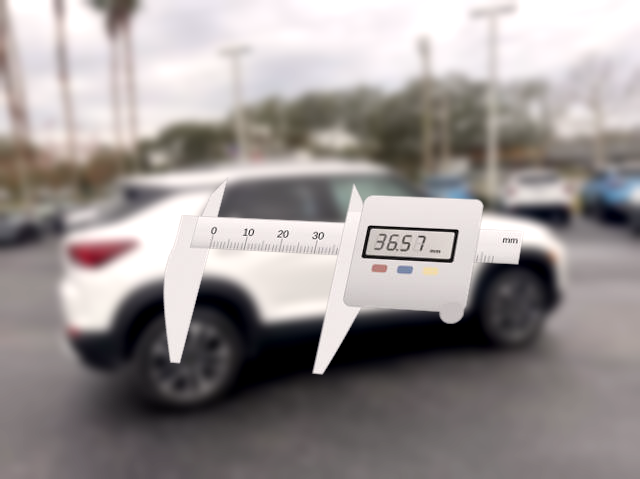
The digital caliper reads 36.57 mm
